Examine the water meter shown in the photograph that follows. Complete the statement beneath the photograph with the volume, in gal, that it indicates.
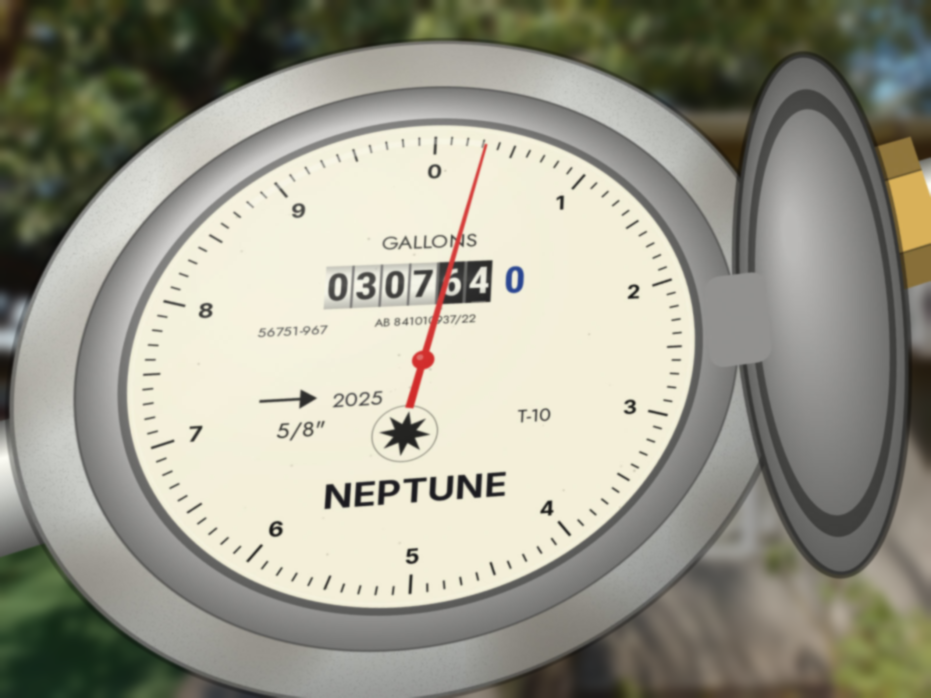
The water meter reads 307640.3 gal
